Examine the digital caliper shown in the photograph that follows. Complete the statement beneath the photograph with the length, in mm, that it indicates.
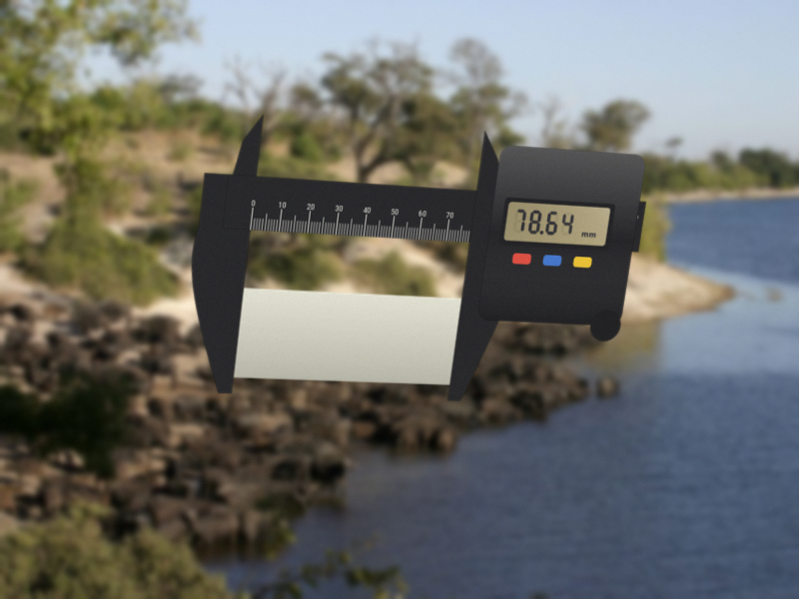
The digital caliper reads 78.64 mm
